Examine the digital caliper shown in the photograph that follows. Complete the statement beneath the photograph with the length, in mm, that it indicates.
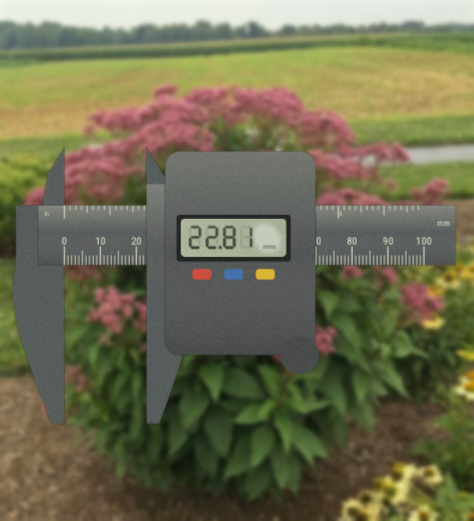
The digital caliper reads 22.81 mm
